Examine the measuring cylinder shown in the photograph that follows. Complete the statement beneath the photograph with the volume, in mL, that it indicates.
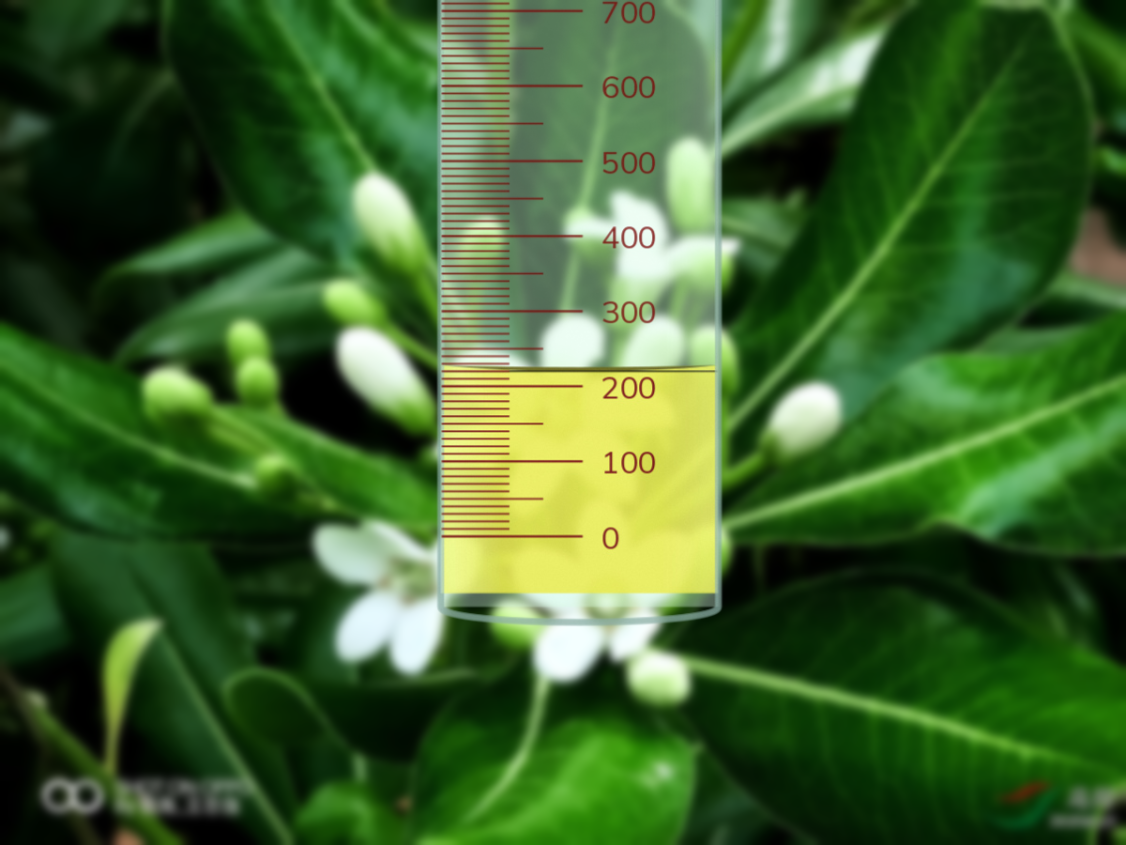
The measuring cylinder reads 220 mL
